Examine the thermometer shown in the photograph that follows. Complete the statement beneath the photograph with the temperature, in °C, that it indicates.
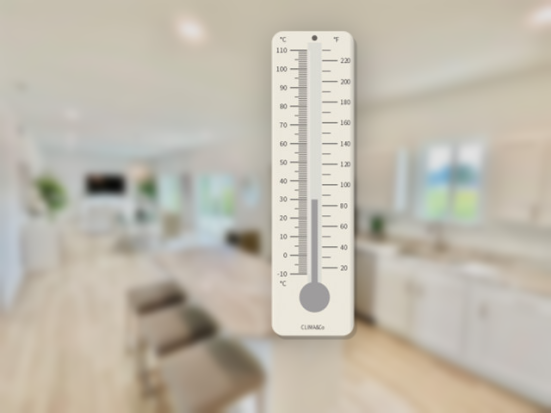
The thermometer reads 30 °C
